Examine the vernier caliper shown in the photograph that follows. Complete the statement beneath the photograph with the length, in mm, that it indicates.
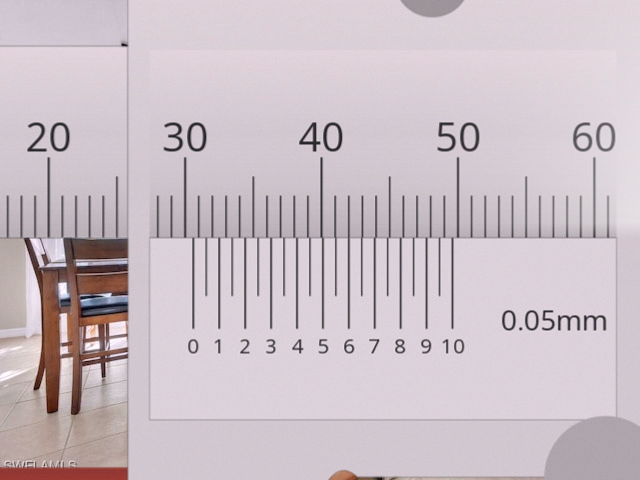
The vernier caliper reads 30.6 mm
